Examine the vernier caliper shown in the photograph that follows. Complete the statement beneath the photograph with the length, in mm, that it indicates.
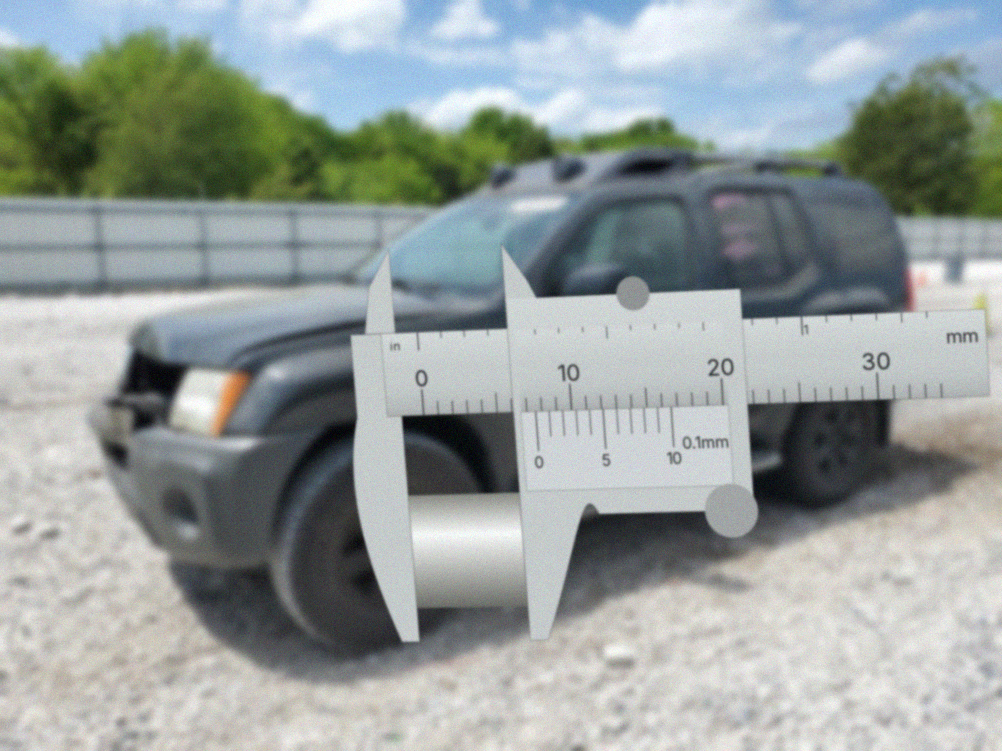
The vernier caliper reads 7.6 mm
